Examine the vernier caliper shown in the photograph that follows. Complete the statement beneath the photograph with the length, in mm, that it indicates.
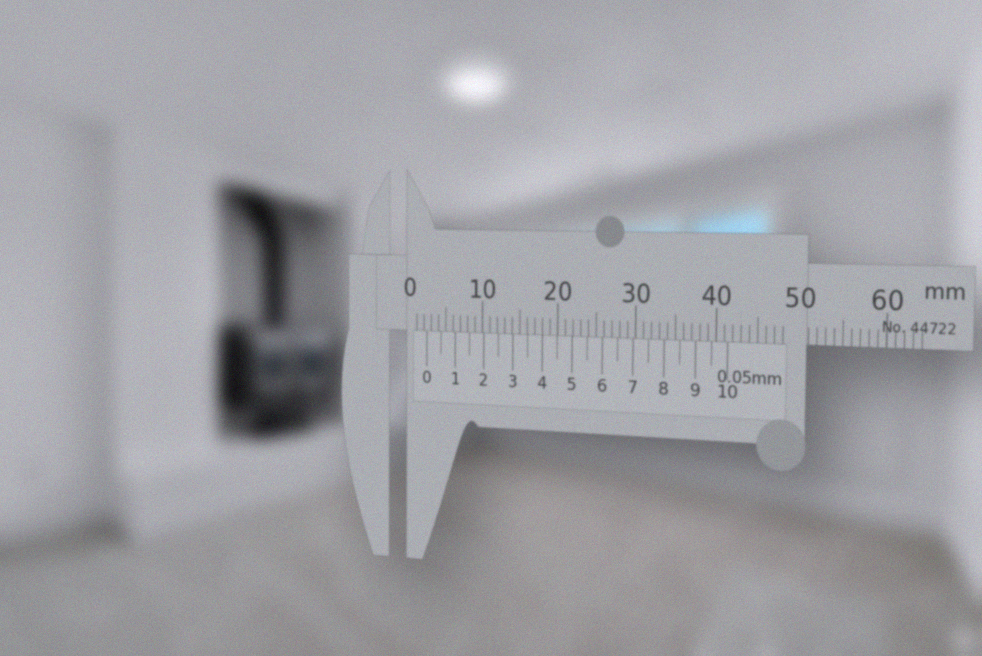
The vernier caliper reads 2.4 mm
